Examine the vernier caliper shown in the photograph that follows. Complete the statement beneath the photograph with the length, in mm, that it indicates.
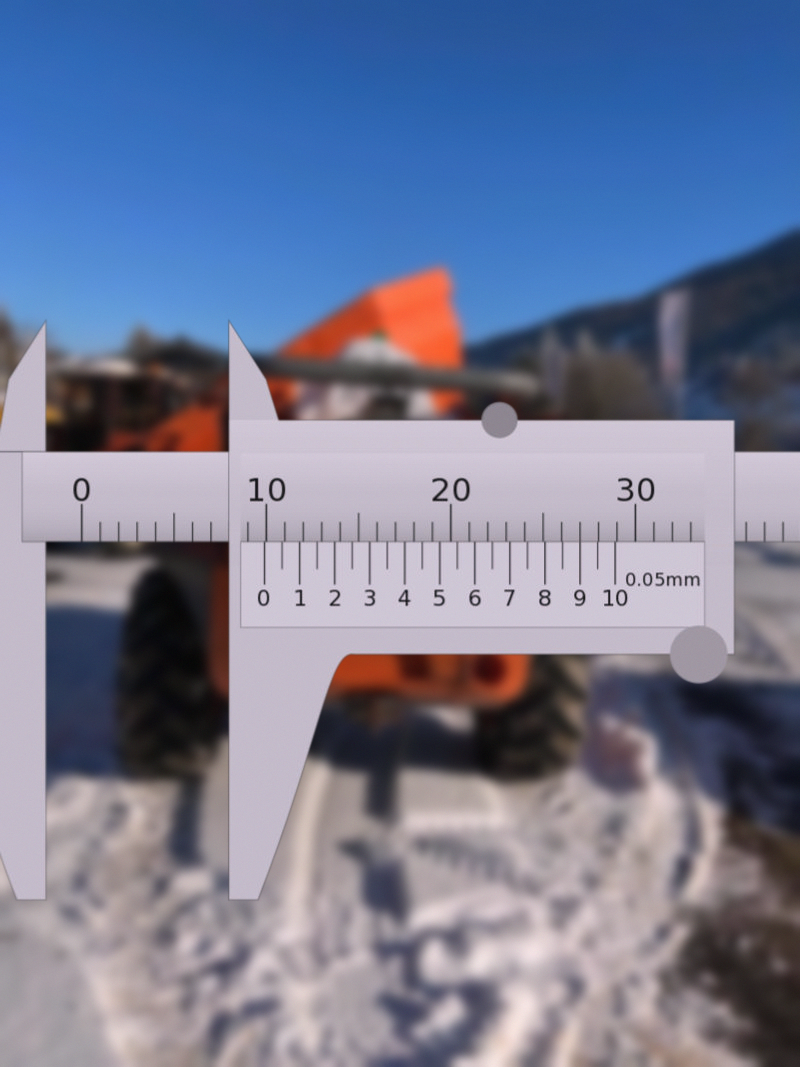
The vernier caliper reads 9.9 mm
